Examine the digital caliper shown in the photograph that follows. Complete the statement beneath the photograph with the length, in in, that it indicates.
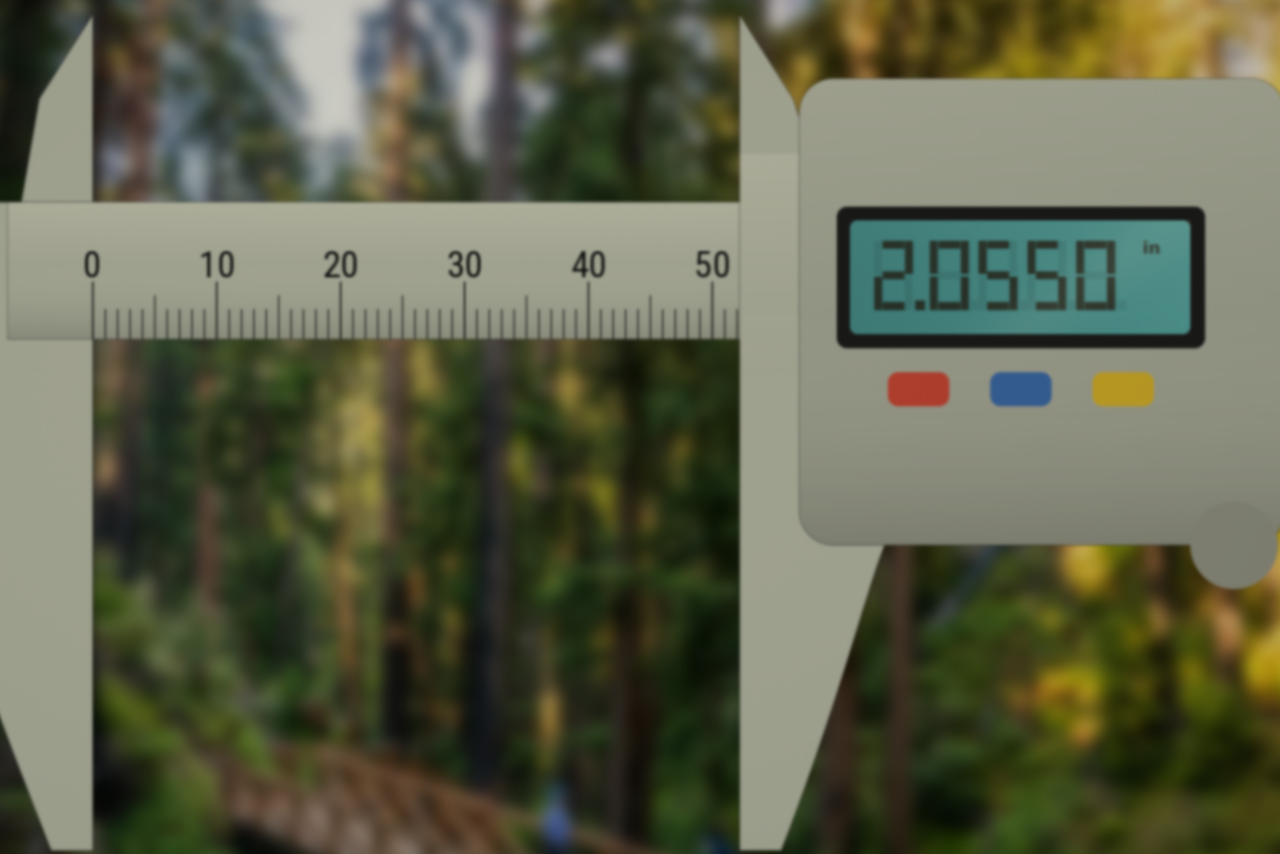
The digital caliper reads 2.0550 in
